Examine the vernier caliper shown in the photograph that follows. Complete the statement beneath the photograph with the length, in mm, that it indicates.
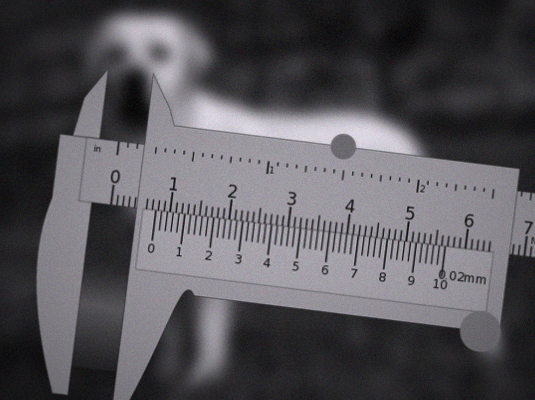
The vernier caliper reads 7.6 mm
